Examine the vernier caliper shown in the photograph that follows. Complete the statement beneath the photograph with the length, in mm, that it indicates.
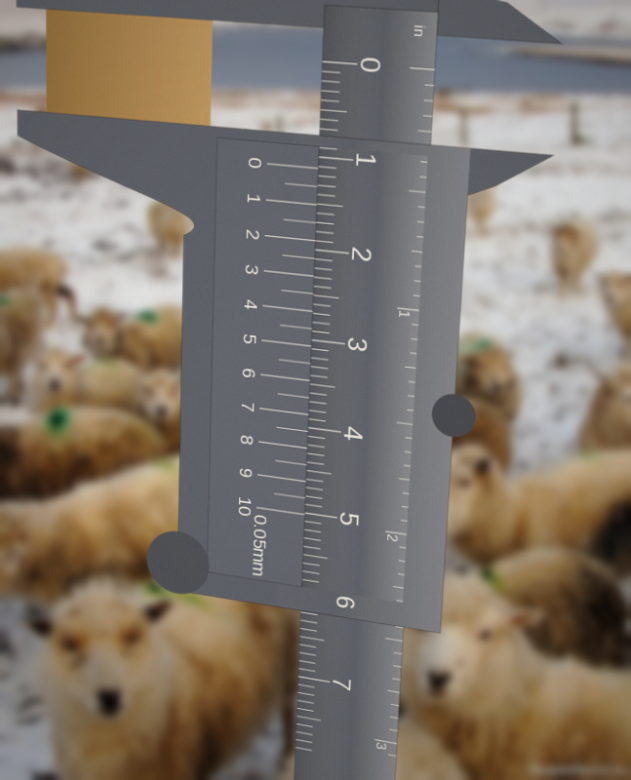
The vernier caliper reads 11.2 mm
